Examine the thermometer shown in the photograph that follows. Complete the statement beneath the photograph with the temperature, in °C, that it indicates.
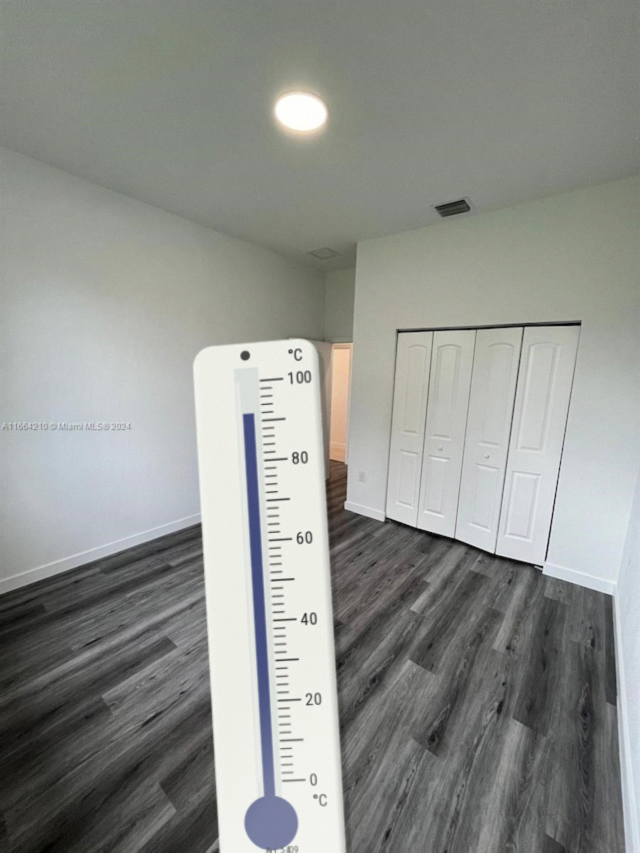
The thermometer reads 92 °C
